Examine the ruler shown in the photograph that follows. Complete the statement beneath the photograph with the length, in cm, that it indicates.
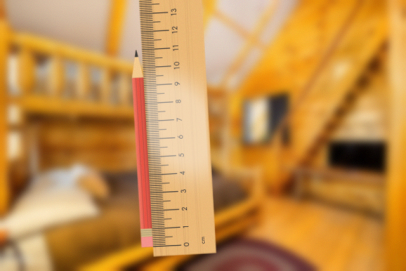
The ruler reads 11 cm
